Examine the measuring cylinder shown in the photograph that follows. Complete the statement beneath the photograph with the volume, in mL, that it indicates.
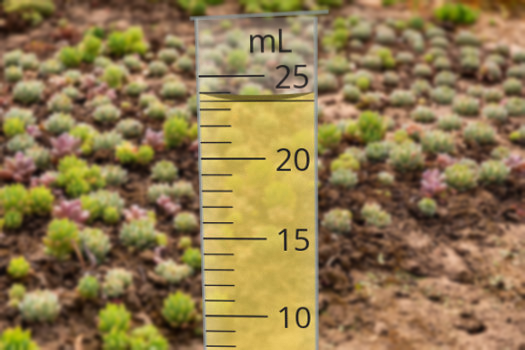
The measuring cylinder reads 23.5 mL
